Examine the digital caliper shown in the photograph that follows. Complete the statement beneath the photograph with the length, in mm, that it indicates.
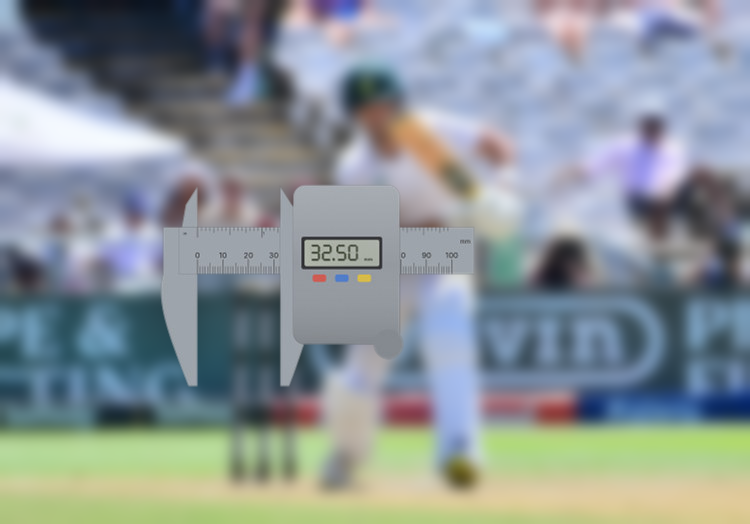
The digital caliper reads 32.50 mm
